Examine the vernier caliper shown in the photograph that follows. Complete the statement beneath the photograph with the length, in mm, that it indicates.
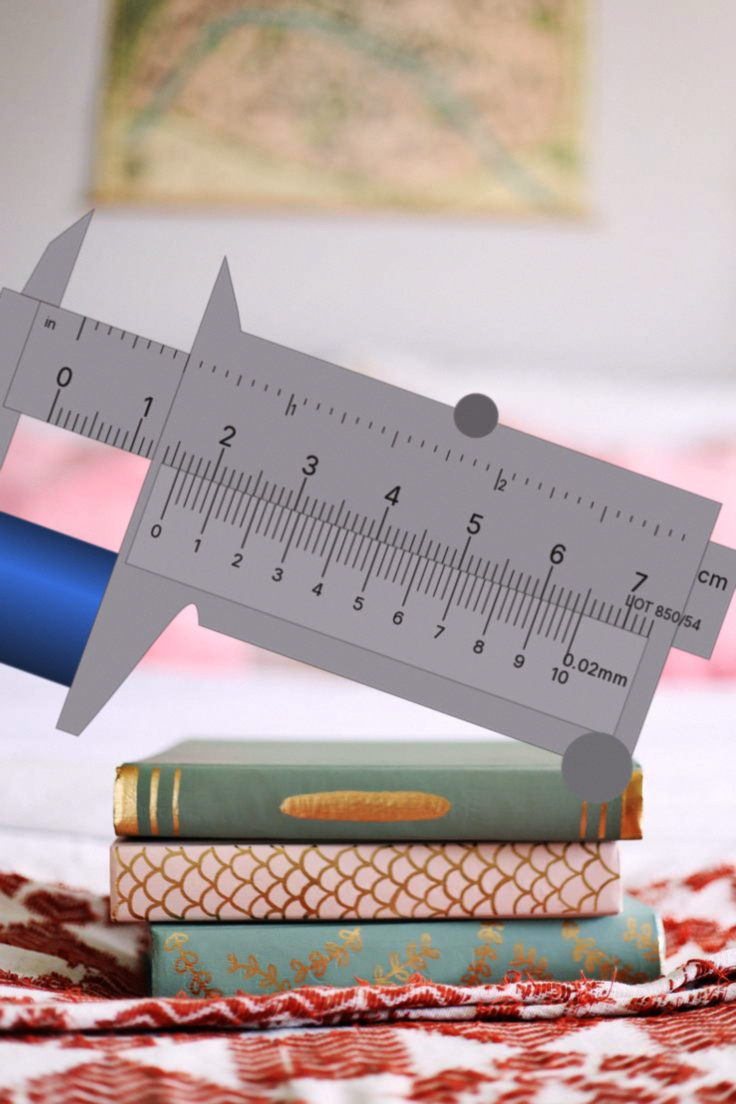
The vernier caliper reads 16.0 mm
